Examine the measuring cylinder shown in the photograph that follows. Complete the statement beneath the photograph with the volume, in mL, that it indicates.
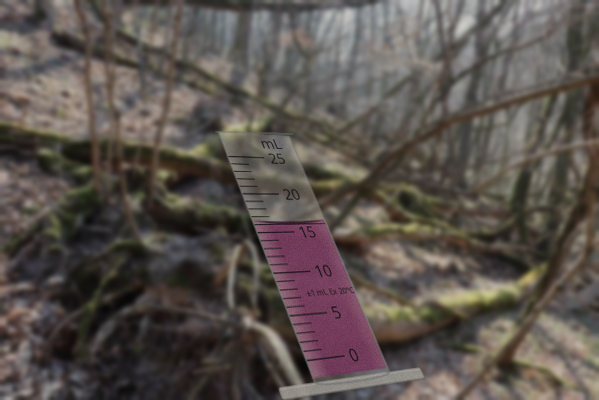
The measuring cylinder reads 16 mL
